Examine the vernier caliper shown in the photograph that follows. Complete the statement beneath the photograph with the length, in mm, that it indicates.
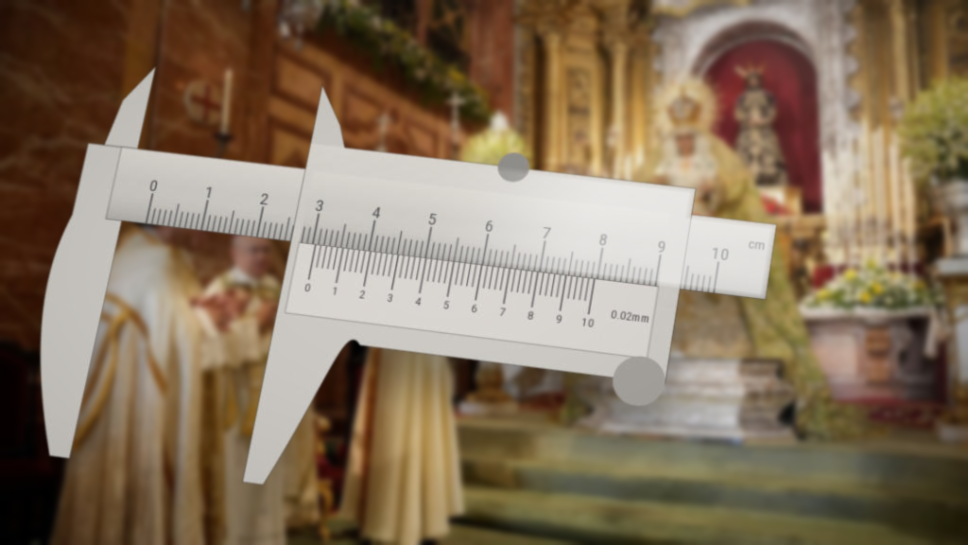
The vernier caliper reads 30.5 mm
